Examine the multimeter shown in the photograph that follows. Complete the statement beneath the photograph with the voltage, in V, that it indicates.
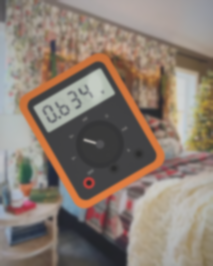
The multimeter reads 0.634 V
